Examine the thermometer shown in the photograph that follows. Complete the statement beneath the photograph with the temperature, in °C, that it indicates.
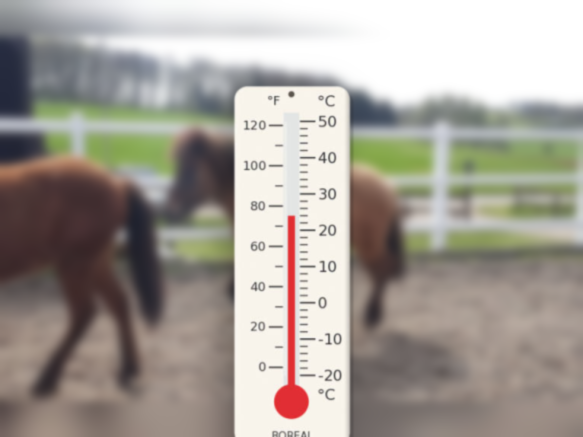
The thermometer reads 24 °C
